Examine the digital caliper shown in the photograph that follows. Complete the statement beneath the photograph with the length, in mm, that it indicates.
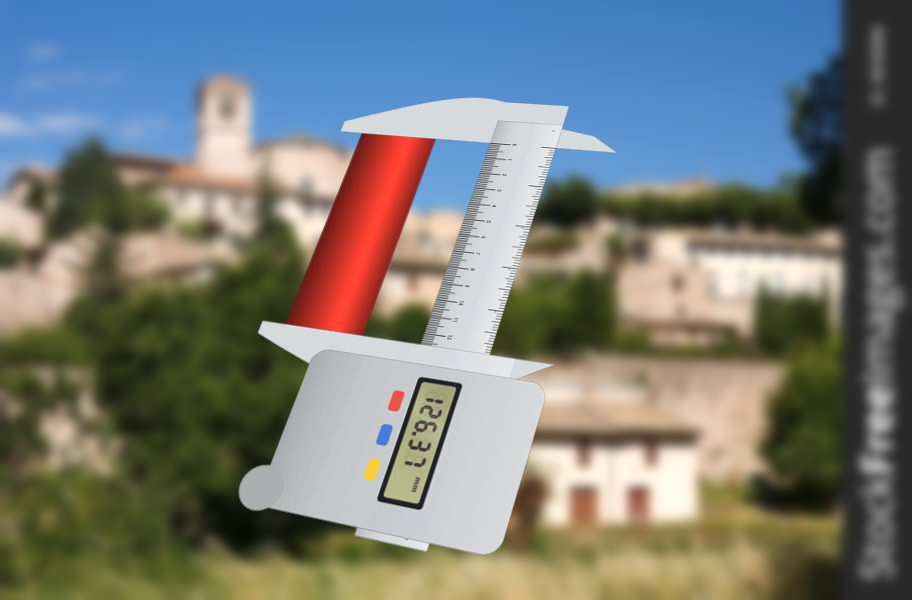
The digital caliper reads 126.37 mm
